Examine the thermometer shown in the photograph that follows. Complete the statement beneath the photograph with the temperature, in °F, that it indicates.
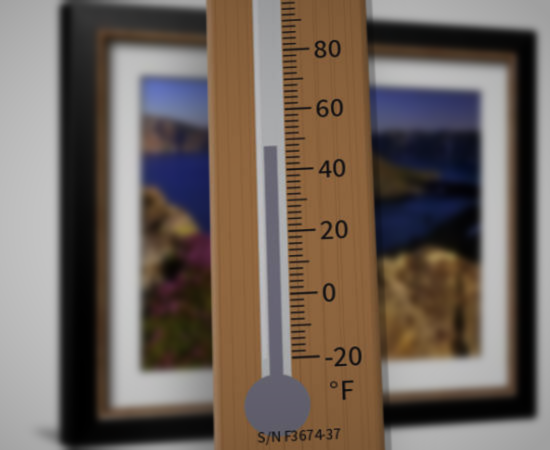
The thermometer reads 48 °F
